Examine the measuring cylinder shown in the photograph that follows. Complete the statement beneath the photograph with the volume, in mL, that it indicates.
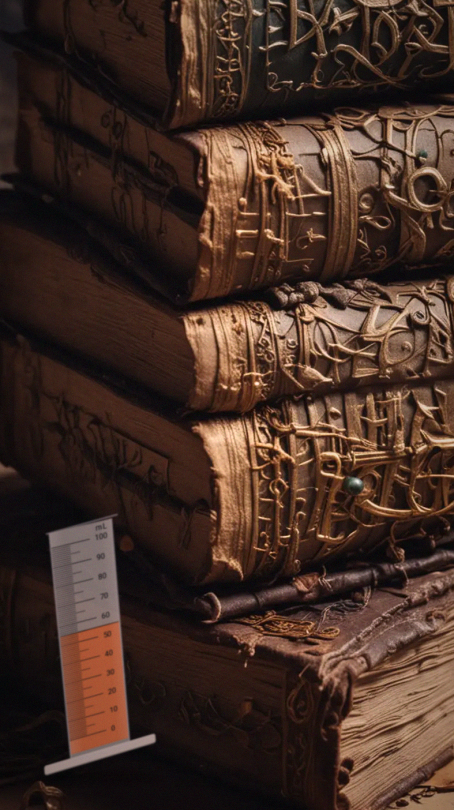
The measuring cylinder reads 55 mL
